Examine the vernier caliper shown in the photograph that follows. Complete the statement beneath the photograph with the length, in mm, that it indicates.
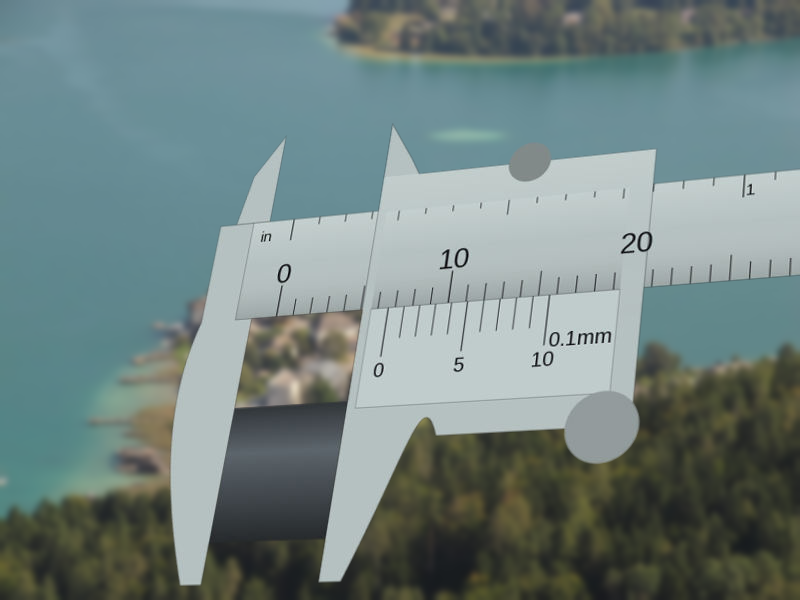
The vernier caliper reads 6.6 mm
